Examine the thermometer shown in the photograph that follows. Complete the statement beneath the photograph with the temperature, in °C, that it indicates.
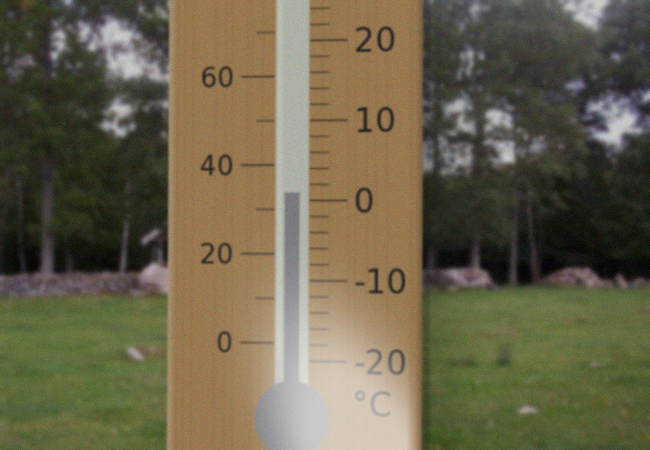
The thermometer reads 1 °C
